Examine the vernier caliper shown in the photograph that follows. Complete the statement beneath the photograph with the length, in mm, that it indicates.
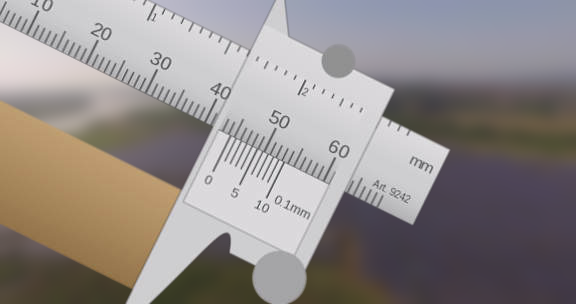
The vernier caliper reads 44.4 mm
